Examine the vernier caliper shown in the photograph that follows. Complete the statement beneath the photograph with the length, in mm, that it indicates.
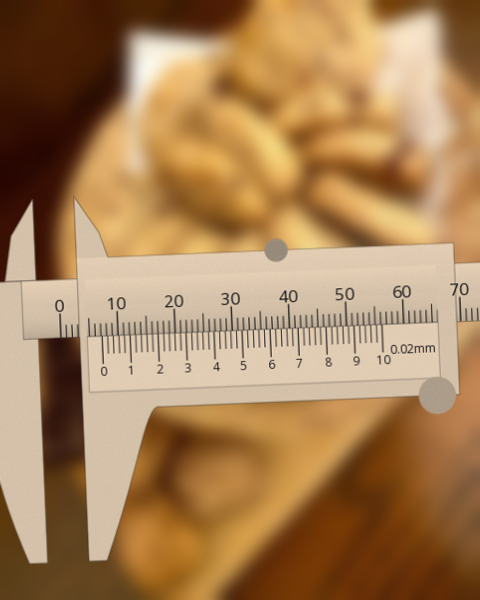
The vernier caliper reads 7.2 mm
